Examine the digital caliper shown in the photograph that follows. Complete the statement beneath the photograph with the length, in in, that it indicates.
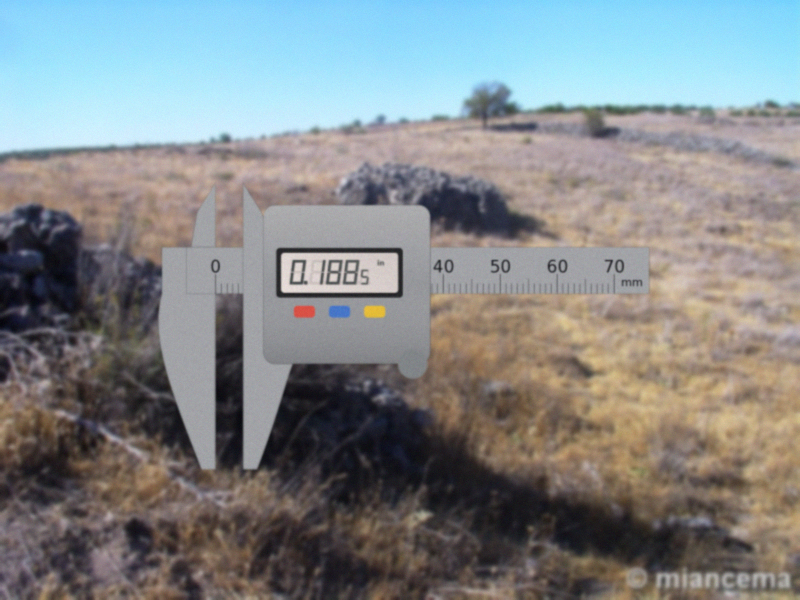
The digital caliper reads 0.1885 in
